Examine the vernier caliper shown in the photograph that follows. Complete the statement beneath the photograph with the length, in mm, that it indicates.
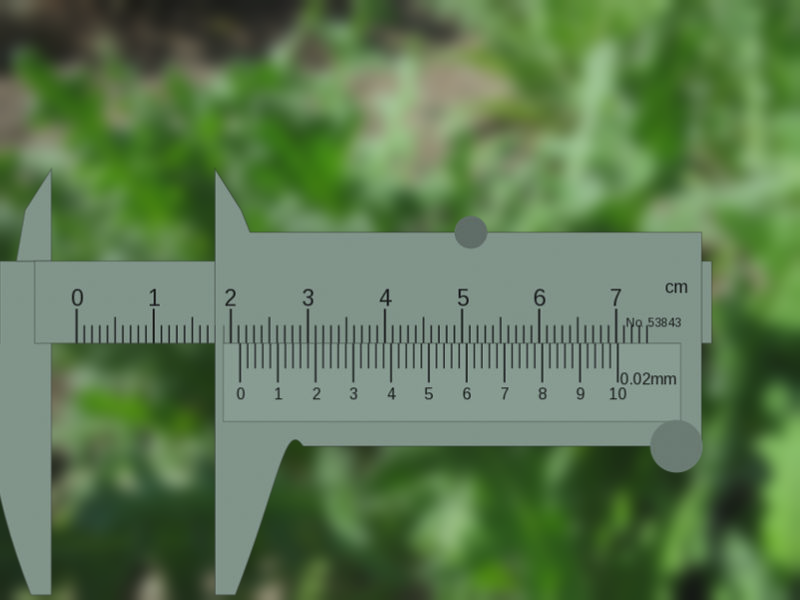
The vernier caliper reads 21.2 mm
